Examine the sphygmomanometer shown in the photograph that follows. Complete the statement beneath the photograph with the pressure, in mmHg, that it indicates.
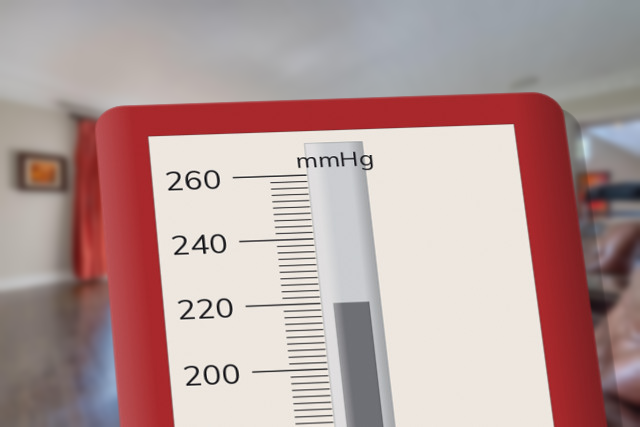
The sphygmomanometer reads 220 mmHg
